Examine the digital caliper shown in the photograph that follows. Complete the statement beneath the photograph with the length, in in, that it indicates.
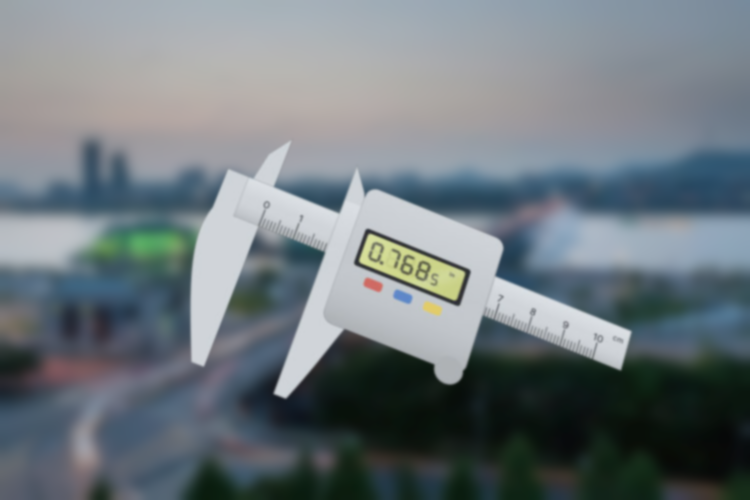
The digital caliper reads 0.7685 in
